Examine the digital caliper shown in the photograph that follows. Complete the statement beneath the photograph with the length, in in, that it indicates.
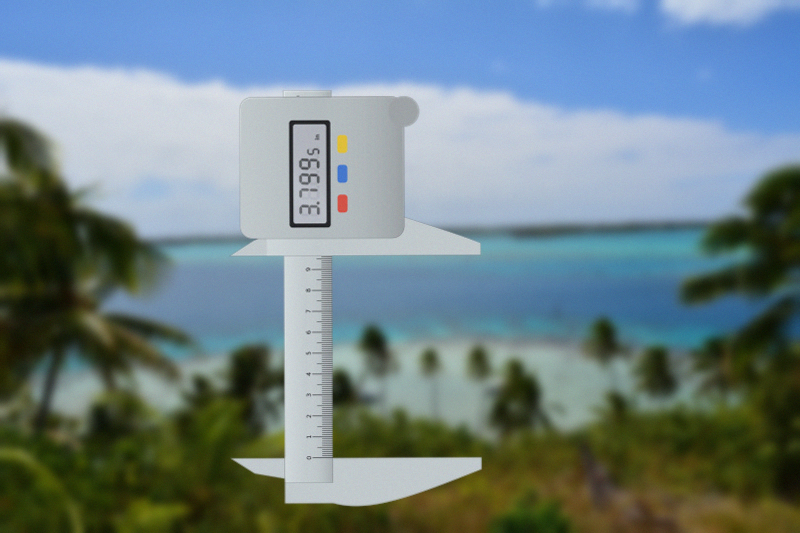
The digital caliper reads 3.7995 in
